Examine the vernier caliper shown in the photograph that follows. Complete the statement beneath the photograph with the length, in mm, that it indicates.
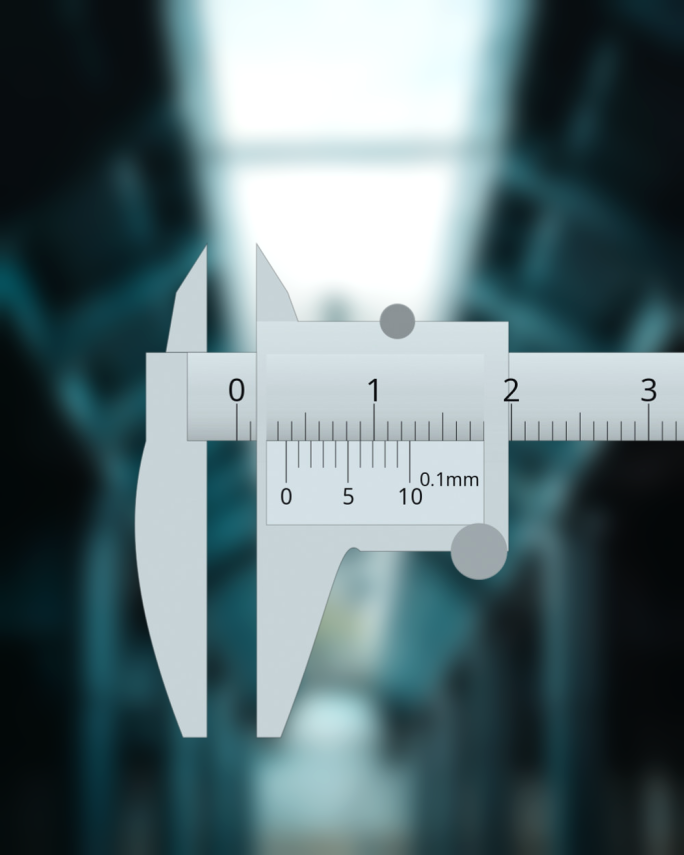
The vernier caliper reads 3.6 mm
